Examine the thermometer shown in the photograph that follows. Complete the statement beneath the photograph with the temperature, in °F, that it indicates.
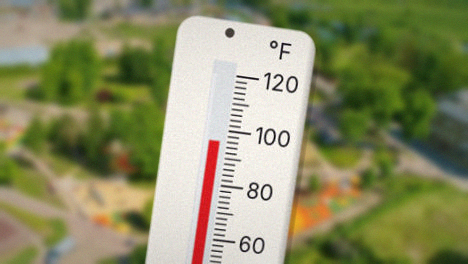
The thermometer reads 96 °F
